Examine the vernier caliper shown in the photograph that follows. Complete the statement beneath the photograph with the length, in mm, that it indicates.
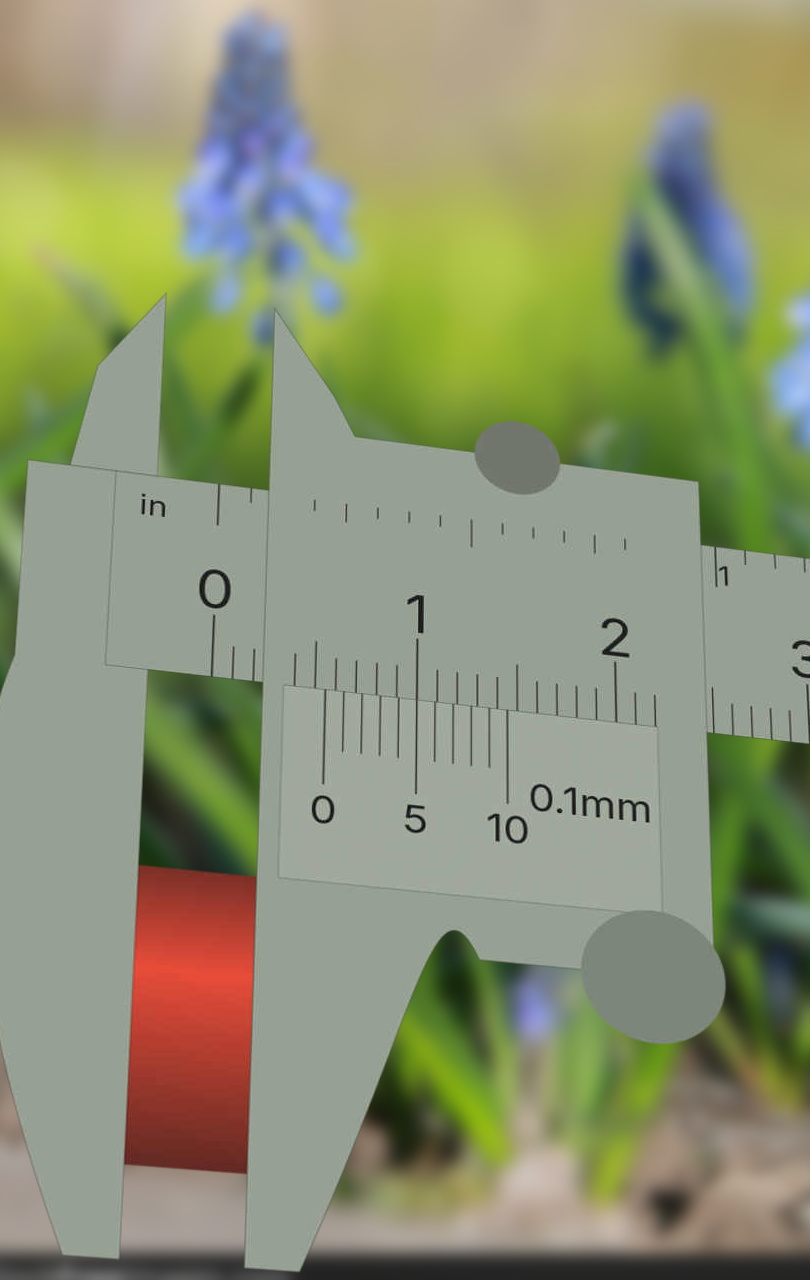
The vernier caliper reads 5.5 mm
